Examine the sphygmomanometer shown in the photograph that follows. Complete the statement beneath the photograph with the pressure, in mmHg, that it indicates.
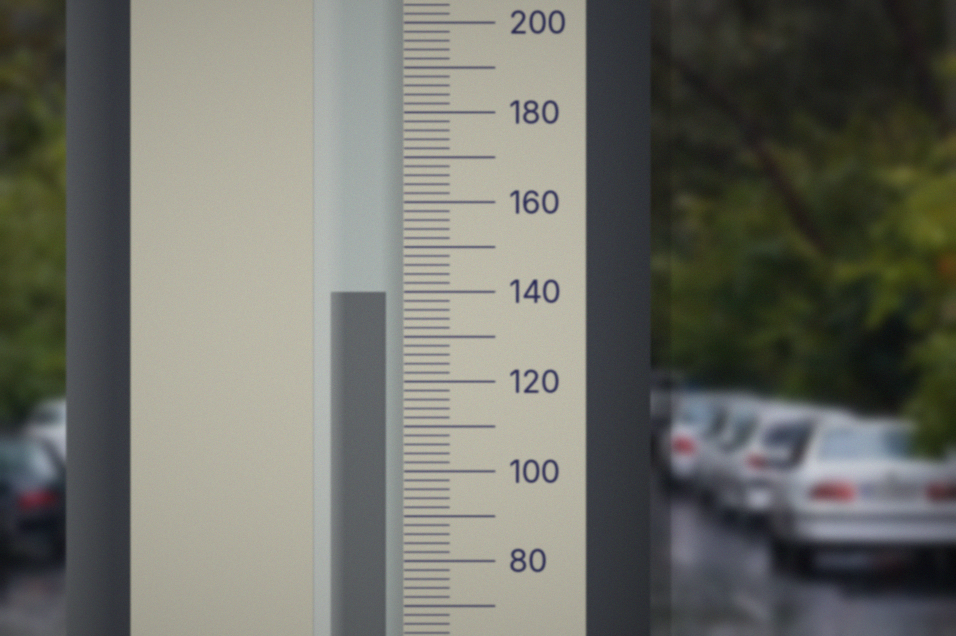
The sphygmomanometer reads 140 mmHg
